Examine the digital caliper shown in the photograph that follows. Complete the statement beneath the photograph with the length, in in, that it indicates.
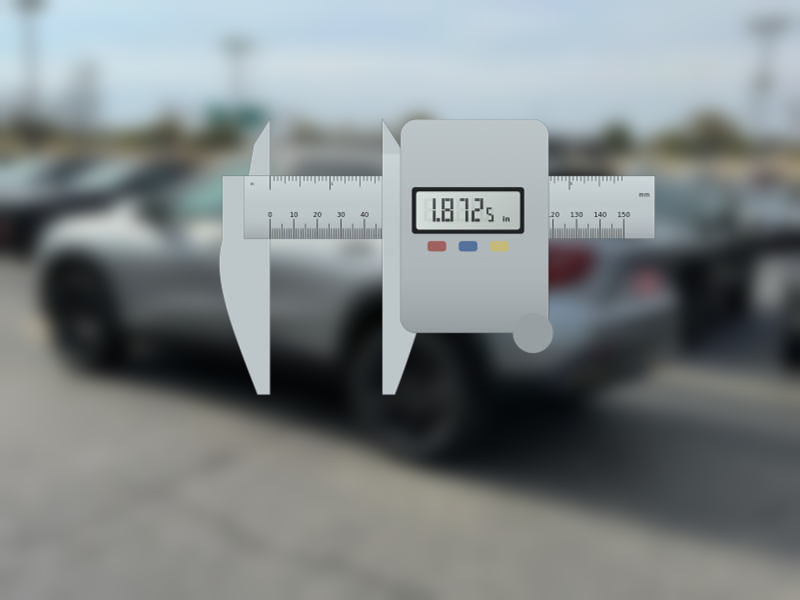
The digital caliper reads 1.8725 in
